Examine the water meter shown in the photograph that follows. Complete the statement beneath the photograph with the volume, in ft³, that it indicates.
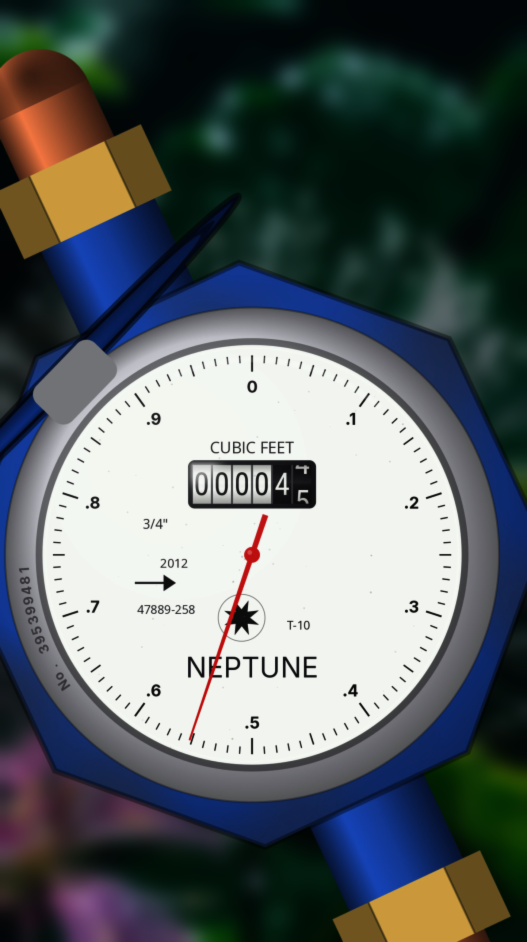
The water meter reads 44.55 ft³
